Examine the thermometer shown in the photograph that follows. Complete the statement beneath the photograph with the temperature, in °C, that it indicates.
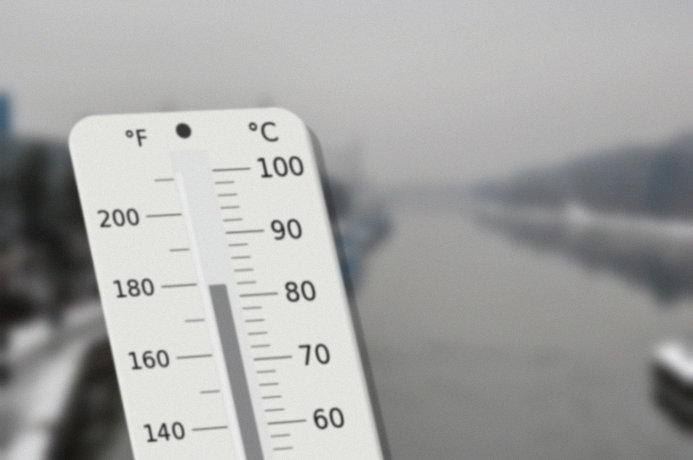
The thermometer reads 82 °C
